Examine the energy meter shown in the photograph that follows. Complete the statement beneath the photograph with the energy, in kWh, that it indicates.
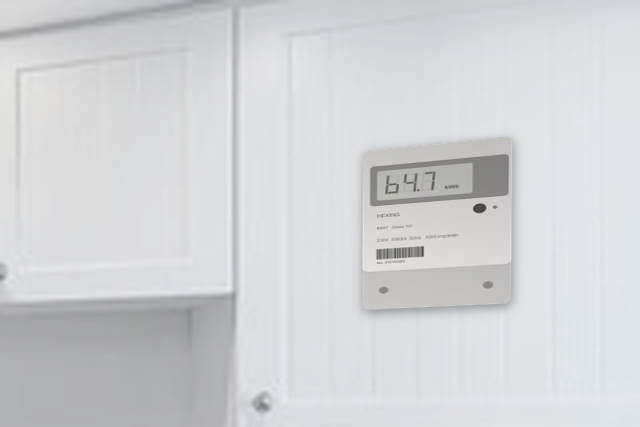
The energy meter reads 64.7 kWh
